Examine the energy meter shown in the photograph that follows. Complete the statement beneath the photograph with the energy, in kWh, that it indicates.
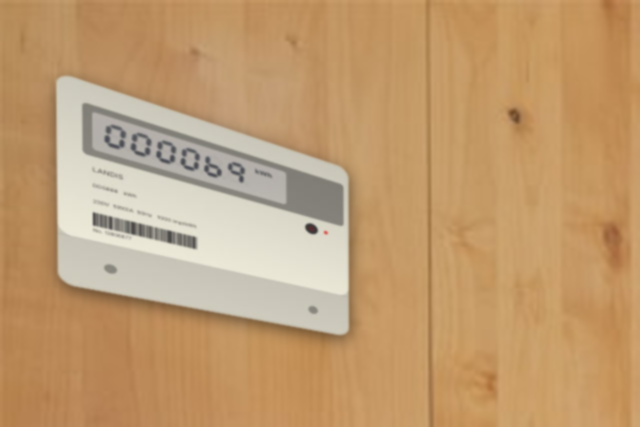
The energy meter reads 69 kWh
